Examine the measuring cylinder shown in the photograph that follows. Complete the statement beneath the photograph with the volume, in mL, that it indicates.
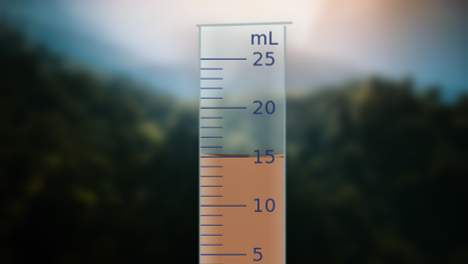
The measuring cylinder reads 15 mL
